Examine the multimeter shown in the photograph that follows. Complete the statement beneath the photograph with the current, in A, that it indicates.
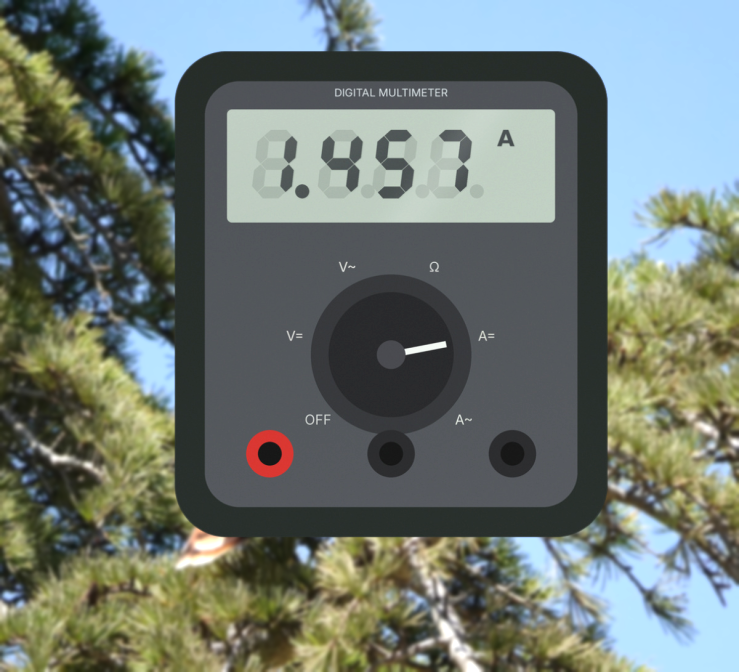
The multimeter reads 1.457 A
